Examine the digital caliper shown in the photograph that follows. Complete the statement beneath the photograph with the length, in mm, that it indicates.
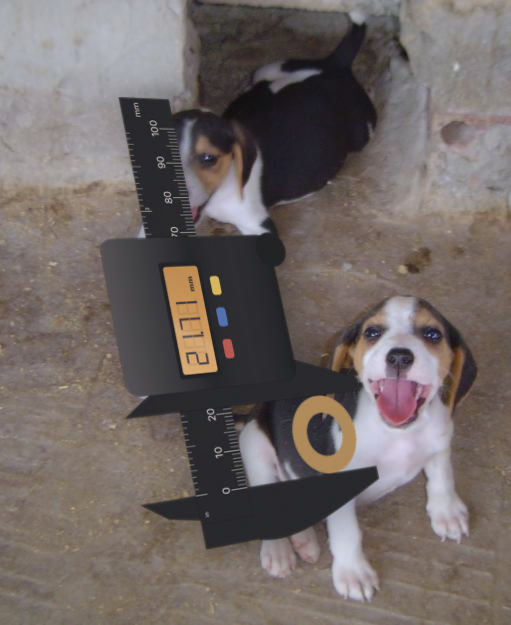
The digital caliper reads 21.71 mm
